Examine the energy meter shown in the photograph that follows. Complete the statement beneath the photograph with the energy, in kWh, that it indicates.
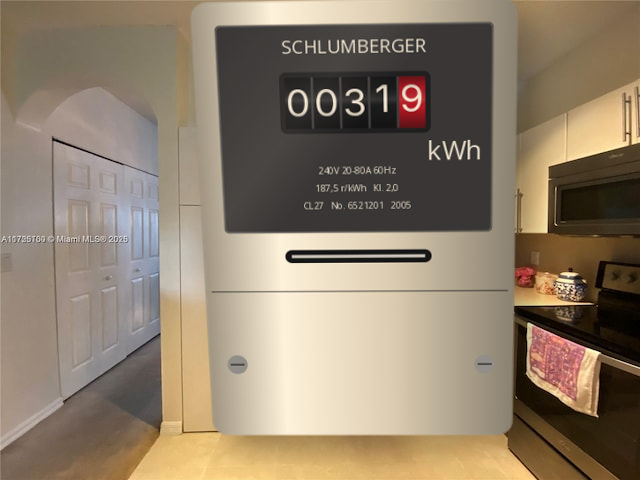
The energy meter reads 31.9 kWh
